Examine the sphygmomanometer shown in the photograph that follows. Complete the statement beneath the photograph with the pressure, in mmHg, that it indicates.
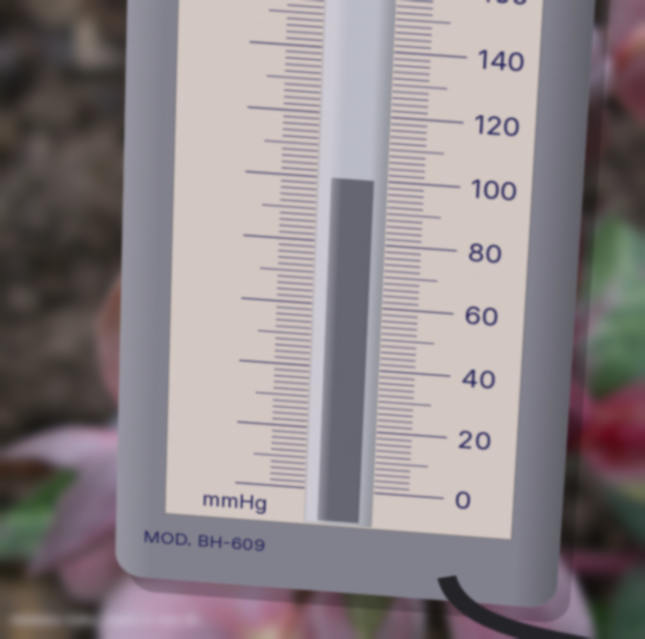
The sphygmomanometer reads 100 mmHg
